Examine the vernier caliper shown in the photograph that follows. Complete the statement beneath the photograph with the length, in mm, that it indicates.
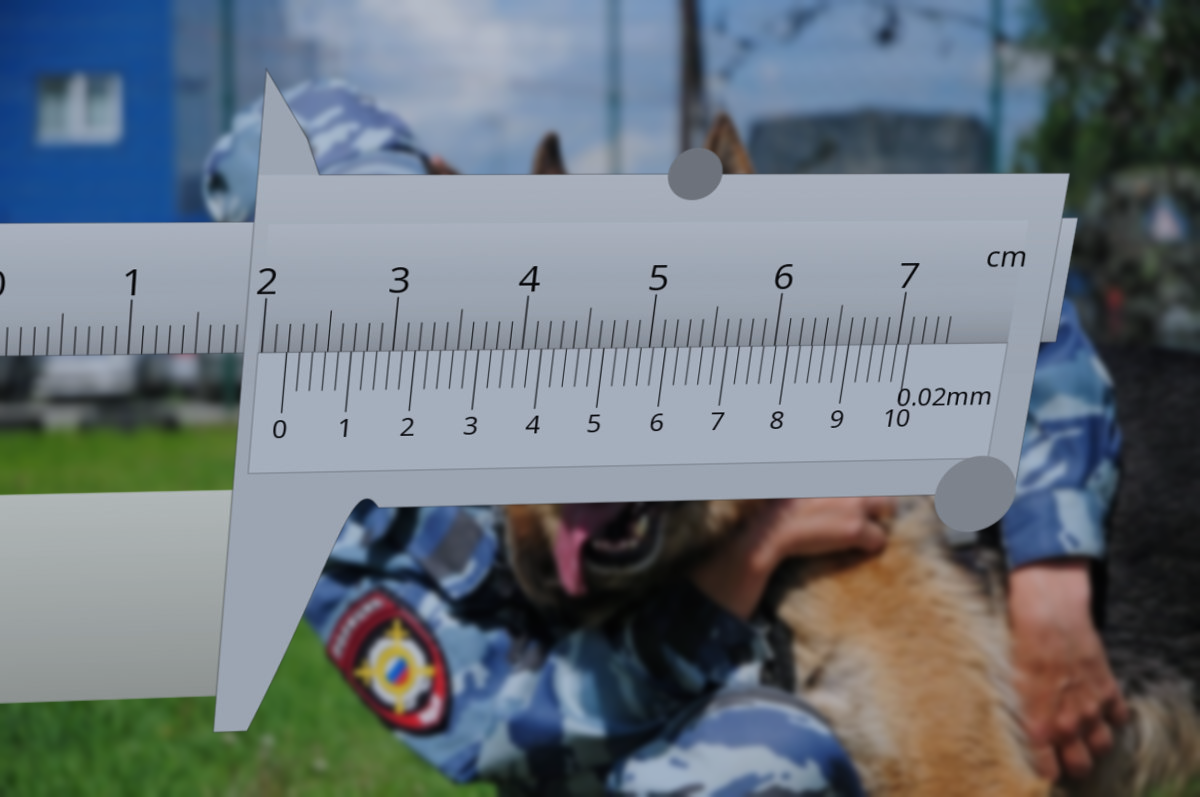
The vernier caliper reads 21.9 mm
